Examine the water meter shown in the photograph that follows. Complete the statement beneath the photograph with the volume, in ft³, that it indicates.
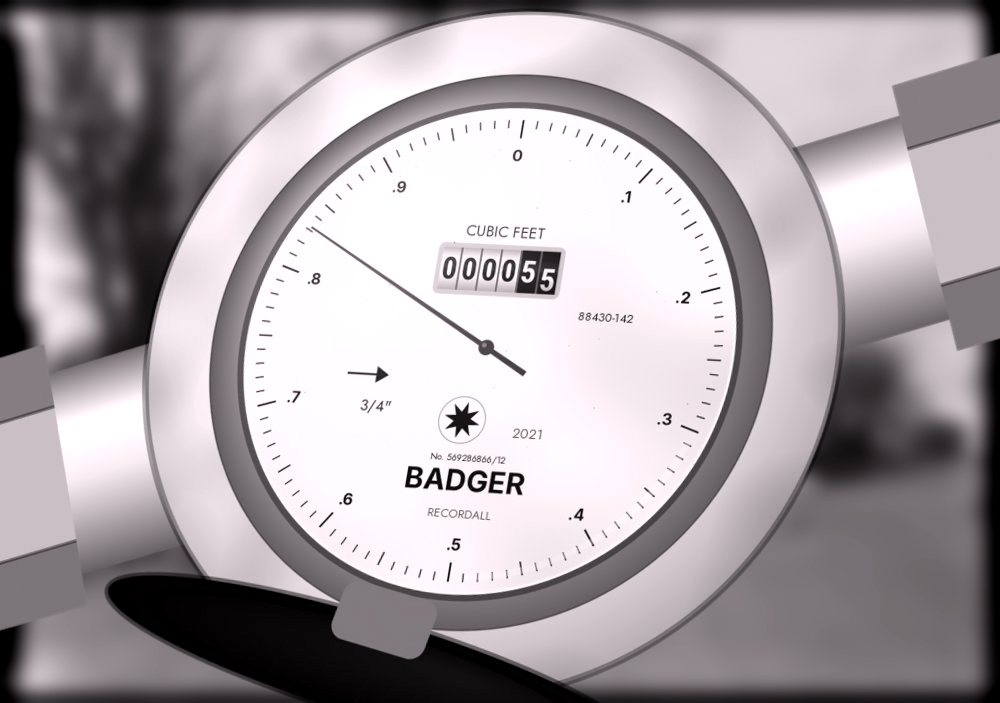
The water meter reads 54.83 ft³
